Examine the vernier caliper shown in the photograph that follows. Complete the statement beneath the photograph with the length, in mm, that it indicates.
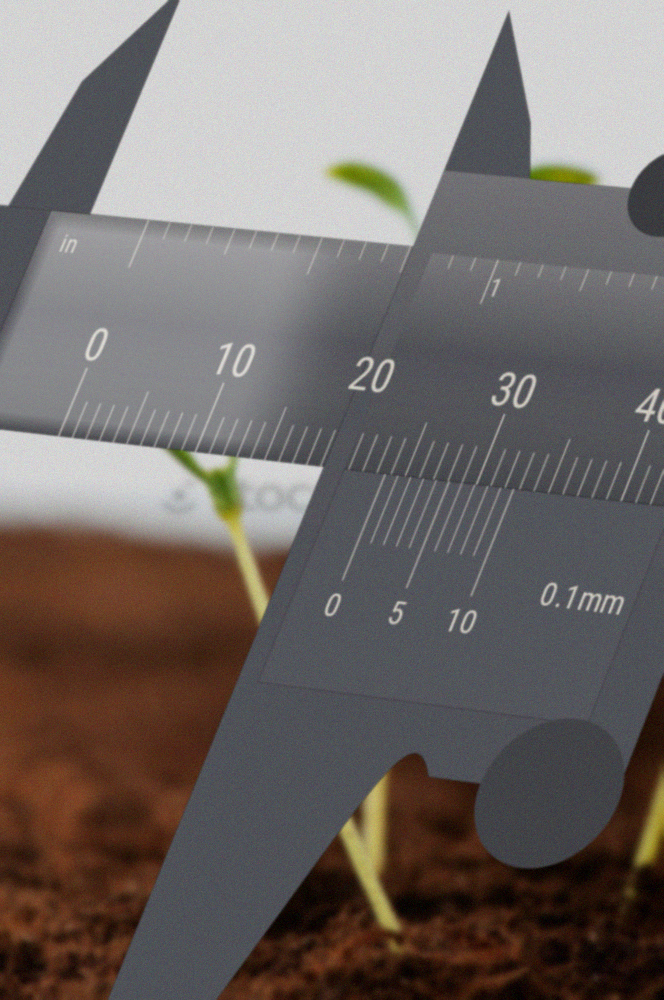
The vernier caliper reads 23.6 mm
